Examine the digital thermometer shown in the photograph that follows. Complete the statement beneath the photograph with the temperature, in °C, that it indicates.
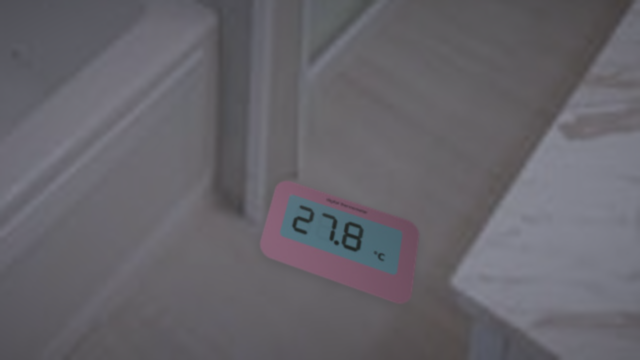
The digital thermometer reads 27.8 °C
